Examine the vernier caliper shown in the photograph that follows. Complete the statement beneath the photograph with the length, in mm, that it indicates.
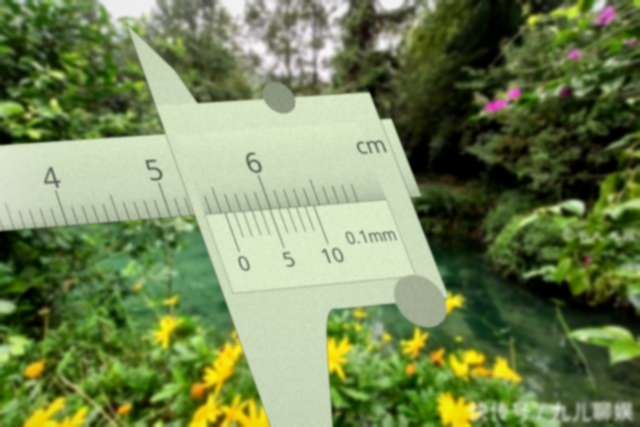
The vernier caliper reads 55.4 mm
